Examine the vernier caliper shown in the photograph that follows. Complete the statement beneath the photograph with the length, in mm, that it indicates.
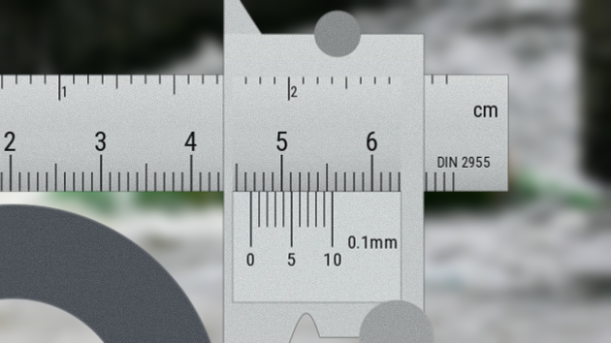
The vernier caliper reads 46.6 mm
